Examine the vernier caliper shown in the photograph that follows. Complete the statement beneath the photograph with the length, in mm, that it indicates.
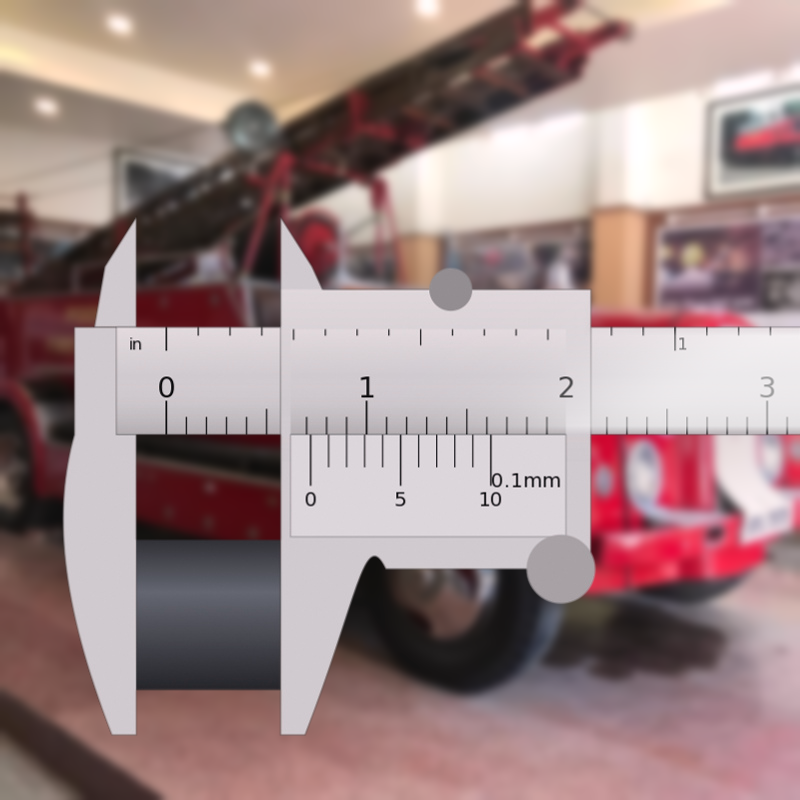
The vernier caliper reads 7.2 mm
